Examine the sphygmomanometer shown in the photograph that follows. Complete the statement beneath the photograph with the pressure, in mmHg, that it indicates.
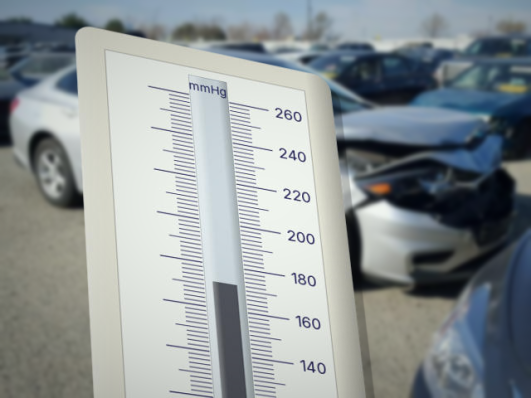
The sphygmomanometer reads 172 mmHg
